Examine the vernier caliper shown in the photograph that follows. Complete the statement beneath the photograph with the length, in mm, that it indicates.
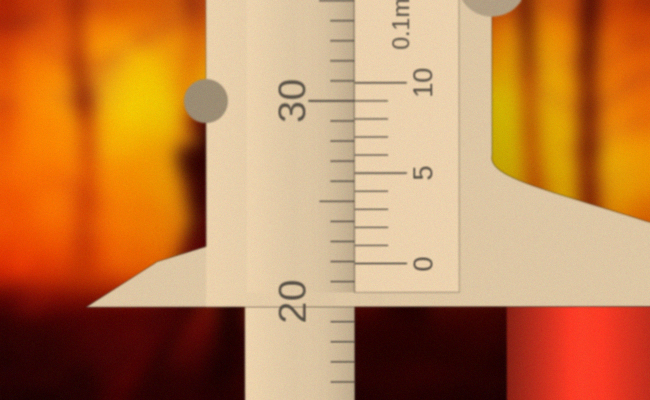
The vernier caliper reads 21.9 mm
